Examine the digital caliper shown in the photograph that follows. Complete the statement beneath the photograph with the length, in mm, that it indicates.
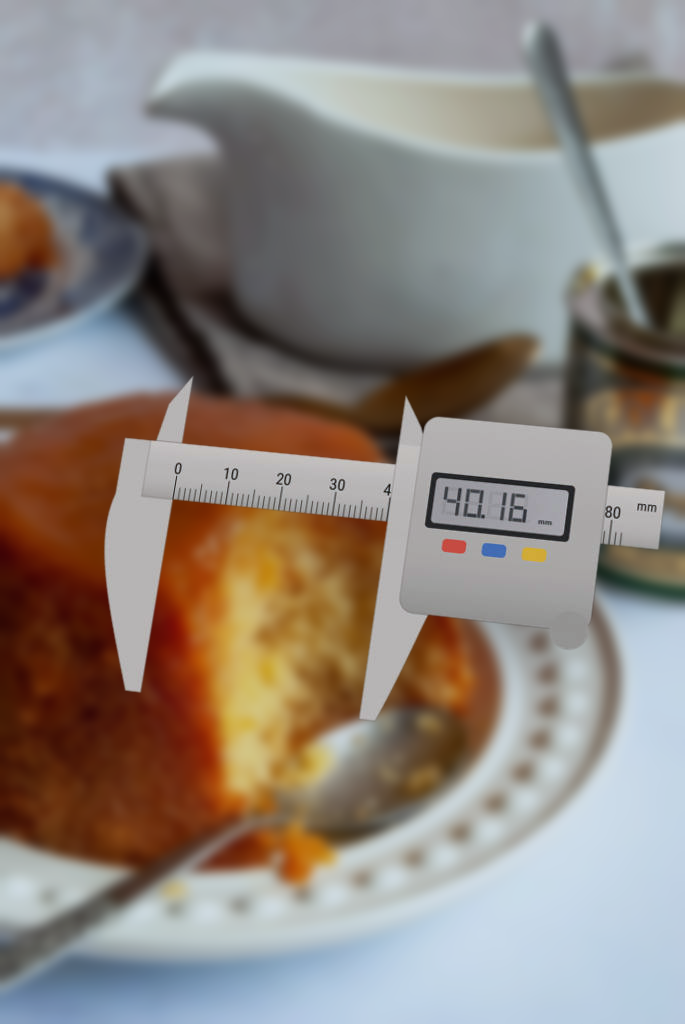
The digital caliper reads 40.16 mm
